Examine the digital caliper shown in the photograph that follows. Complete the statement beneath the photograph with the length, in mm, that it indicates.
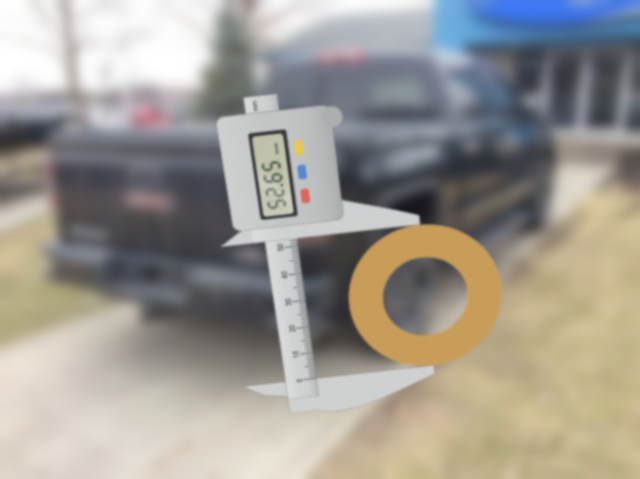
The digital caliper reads 52.65 mm
